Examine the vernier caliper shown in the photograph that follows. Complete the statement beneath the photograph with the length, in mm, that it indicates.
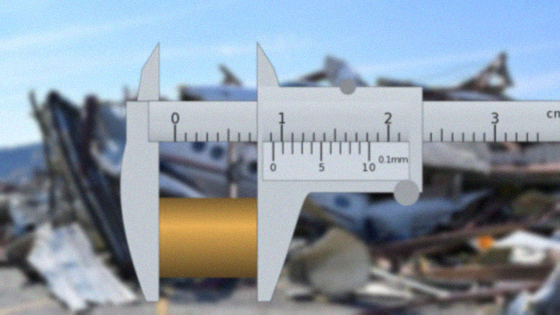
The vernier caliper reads 9.2 mm
